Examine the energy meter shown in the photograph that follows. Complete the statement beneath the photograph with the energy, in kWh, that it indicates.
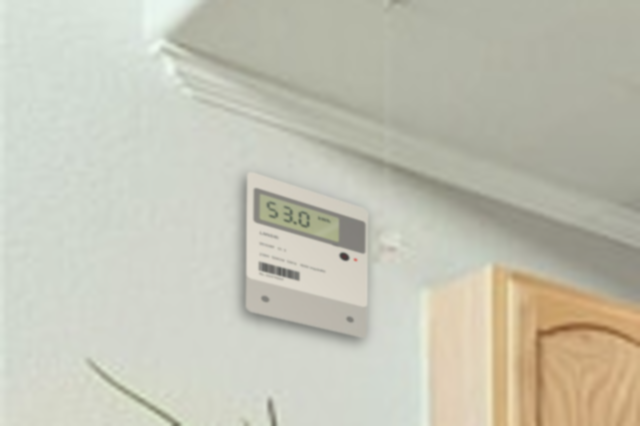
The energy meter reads 53.0 kWh
